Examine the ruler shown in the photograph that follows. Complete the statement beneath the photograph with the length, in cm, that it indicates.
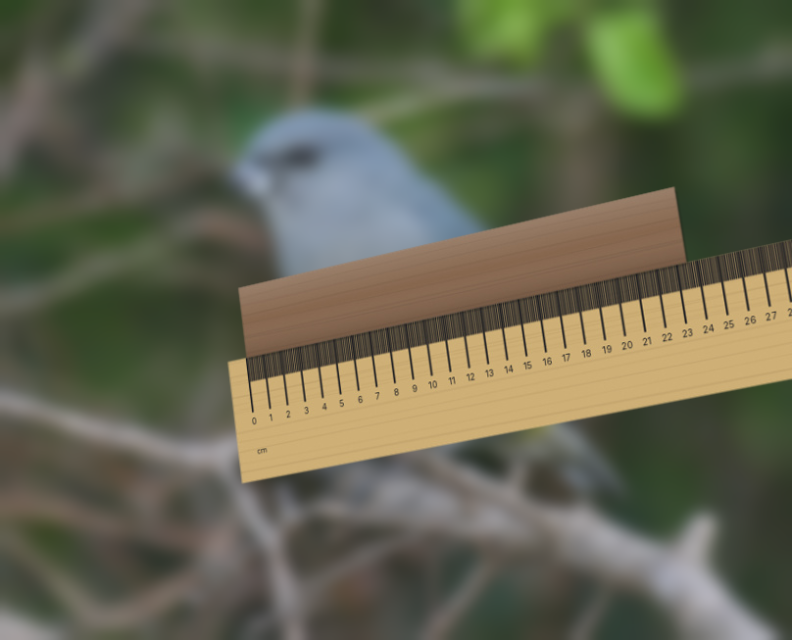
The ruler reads 23.5 cm
